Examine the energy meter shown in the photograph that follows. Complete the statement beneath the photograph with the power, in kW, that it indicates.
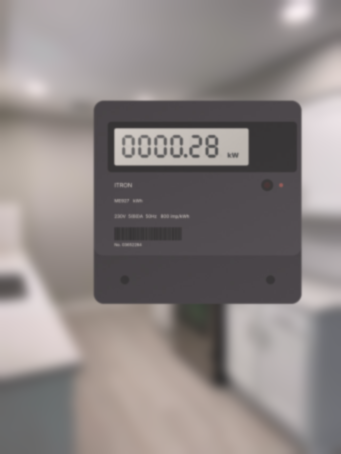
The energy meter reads 0.28 kW
